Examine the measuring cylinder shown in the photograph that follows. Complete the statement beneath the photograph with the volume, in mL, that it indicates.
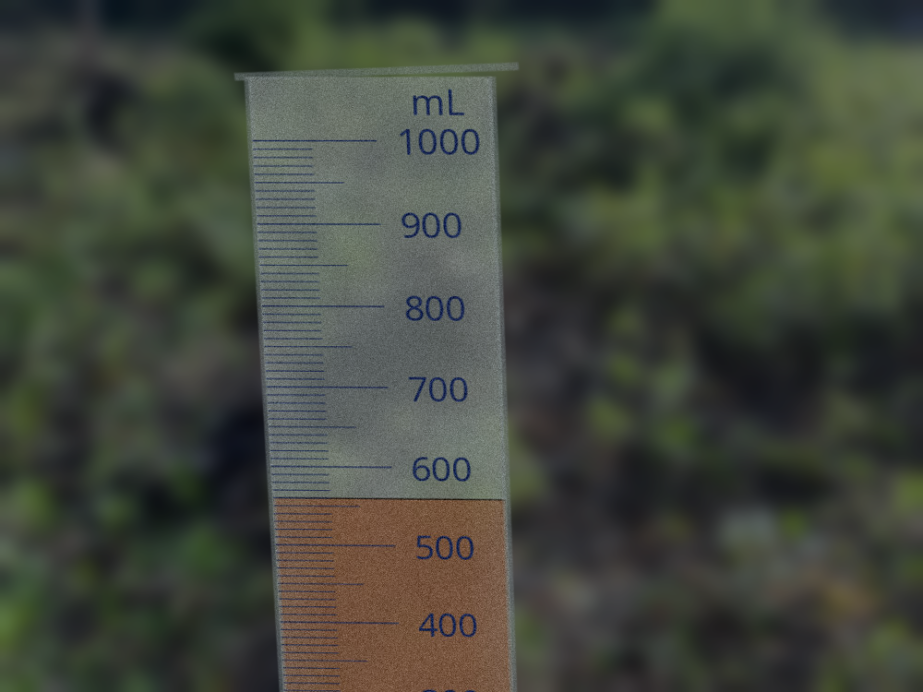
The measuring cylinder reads 560 mL
